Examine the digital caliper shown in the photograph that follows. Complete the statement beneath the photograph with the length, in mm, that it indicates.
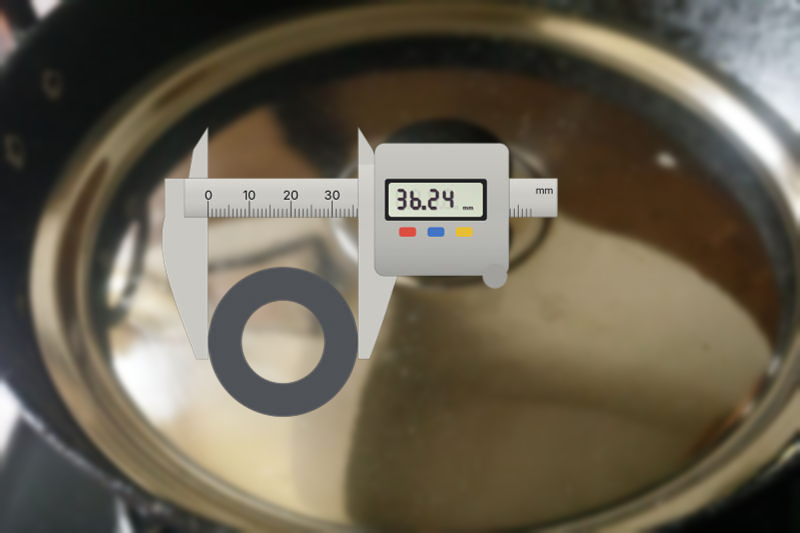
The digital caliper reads 36.24 mm
